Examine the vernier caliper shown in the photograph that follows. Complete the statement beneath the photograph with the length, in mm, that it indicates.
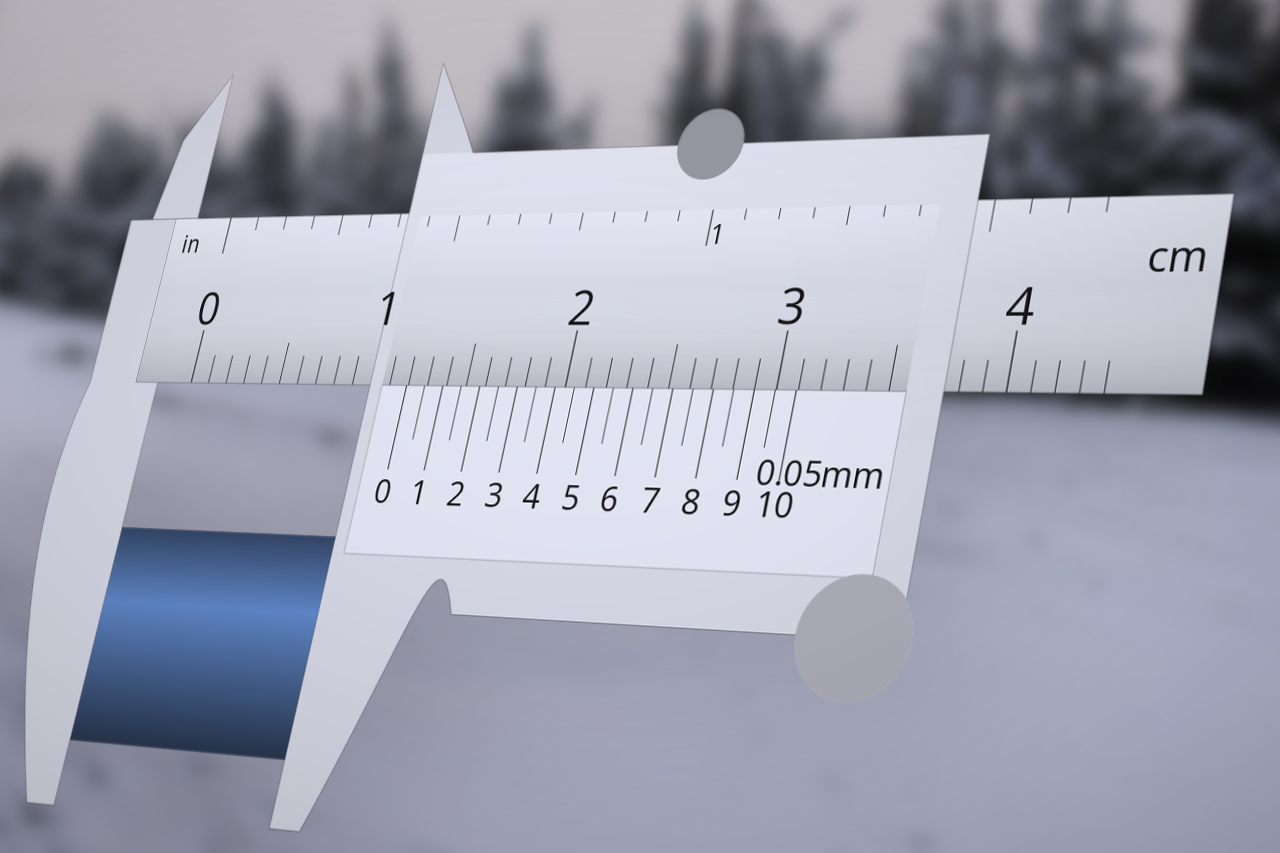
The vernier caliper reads 11.9 mm
